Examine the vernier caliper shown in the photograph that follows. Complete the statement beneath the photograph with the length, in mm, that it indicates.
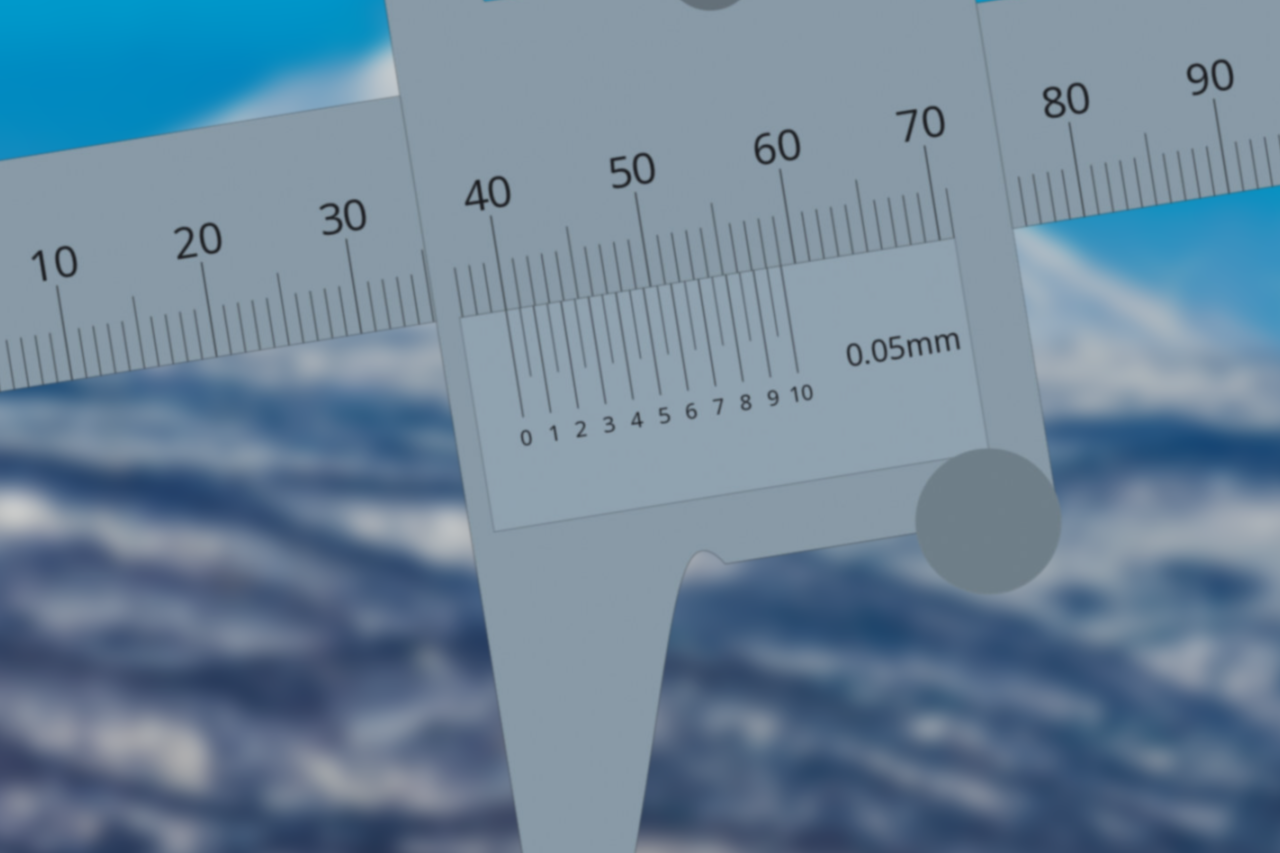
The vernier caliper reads 40.0 mm
